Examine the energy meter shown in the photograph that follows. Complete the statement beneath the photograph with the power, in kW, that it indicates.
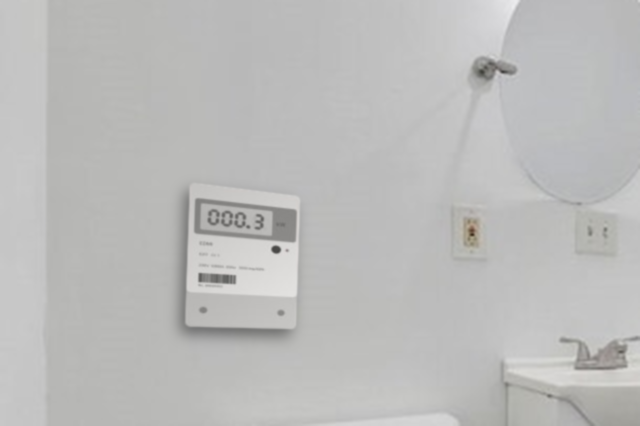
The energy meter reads 0.3 kW
